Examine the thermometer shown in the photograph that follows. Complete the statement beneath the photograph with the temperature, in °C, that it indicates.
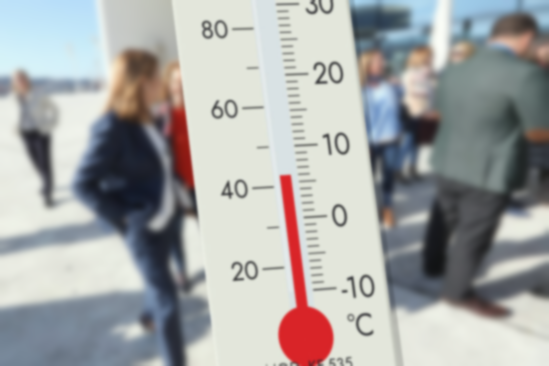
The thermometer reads 6 °C
